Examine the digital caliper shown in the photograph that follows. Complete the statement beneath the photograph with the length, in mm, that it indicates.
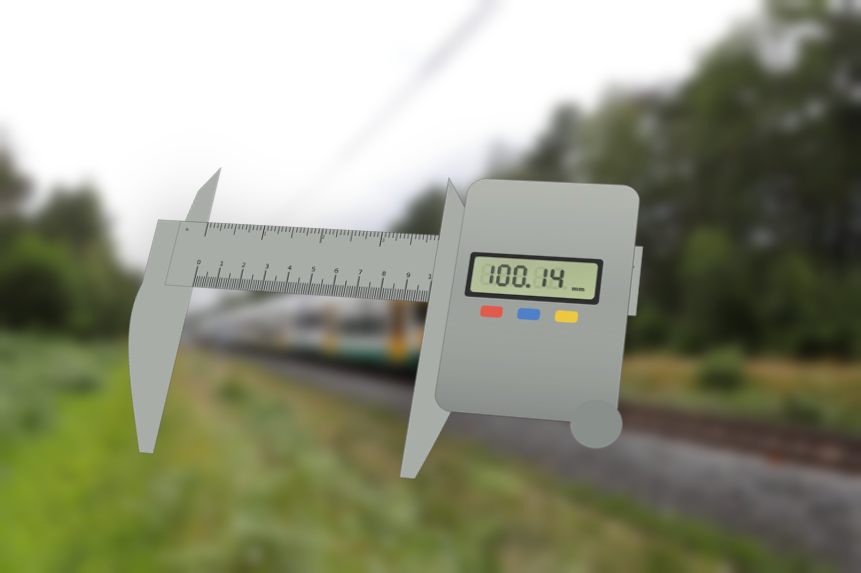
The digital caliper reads 100.14 mm
